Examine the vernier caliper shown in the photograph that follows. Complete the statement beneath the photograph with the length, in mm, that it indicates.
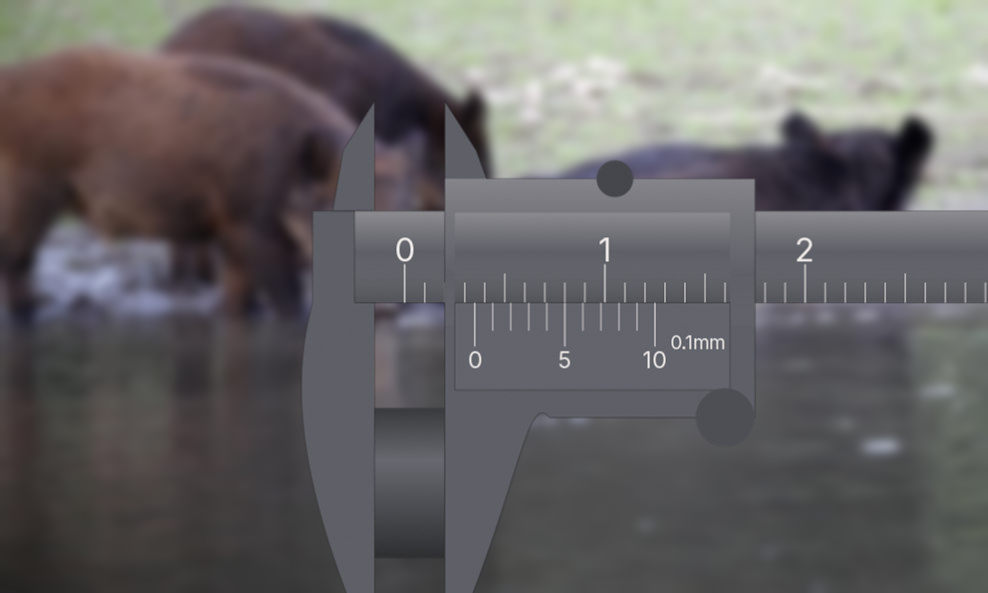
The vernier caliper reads 3.5 mm
